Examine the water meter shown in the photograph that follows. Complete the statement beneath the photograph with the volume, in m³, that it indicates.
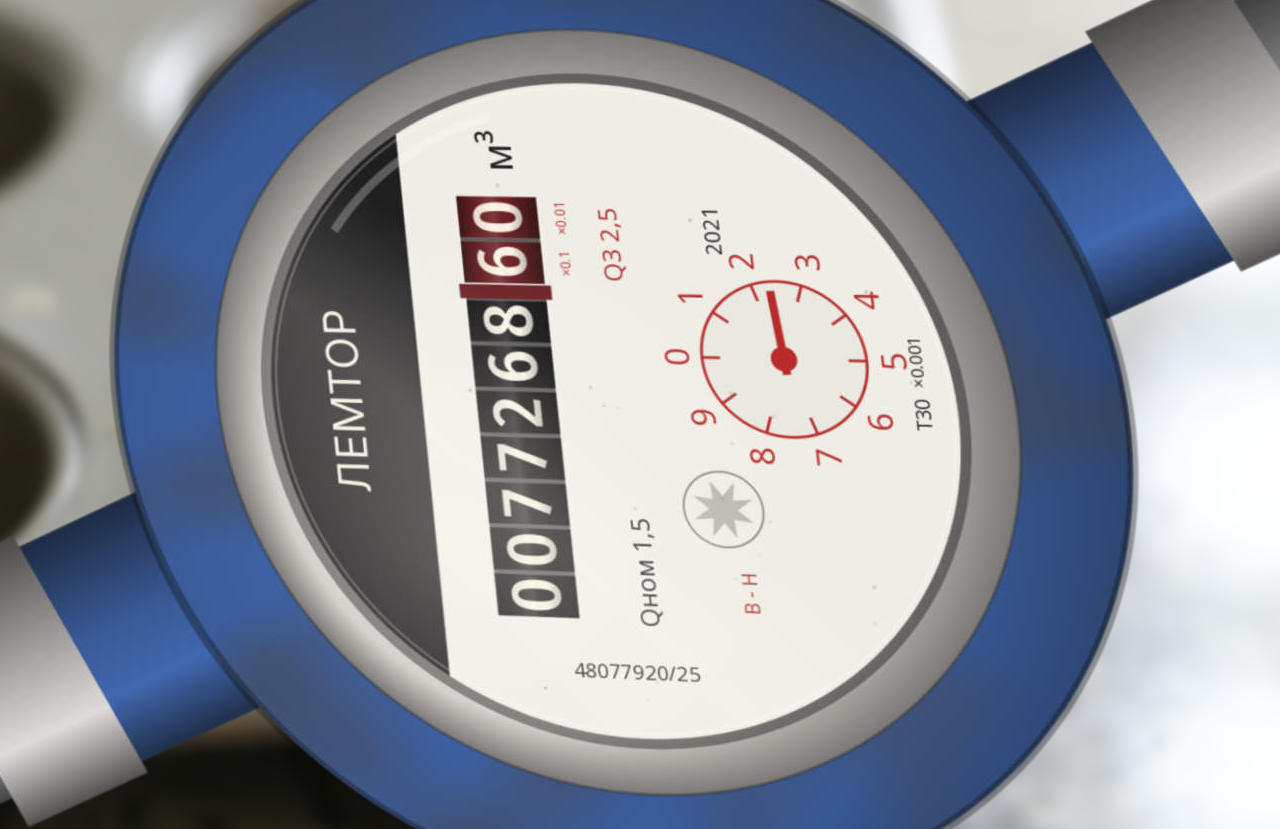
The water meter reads 77268.602 m³
